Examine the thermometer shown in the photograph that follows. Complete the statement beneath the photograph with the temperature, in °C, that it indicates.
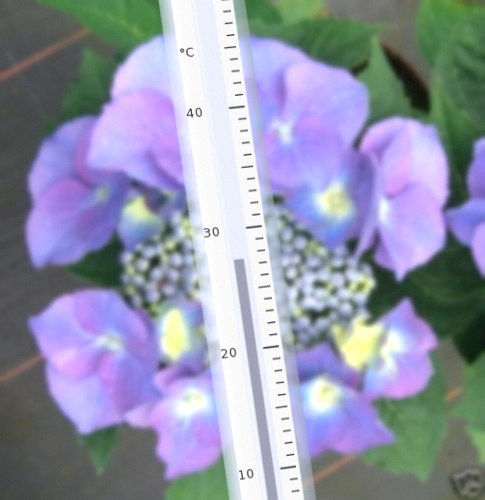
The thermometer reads 27.5 °C
